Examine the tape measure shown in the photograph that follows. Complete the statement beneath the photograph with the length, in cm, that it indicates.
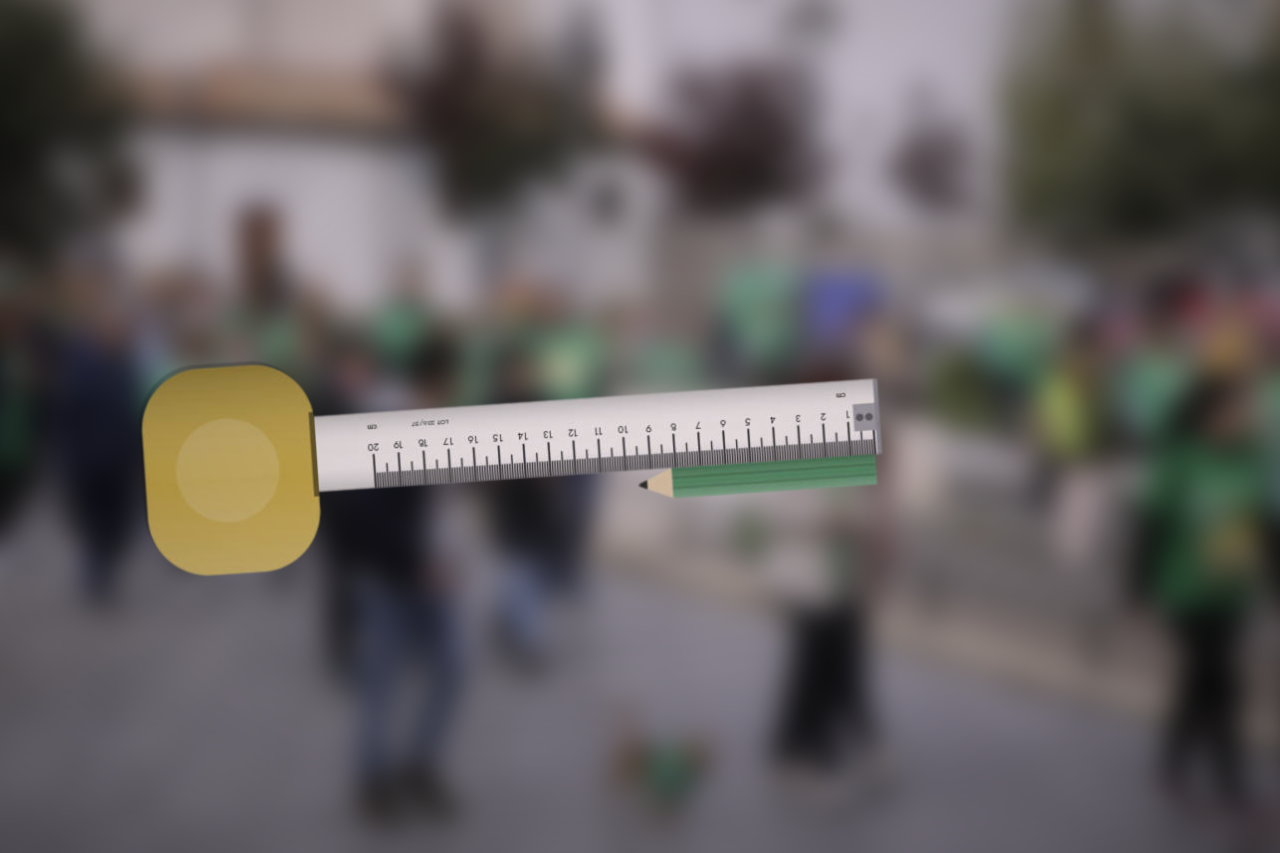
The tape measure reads 9.5 cm
